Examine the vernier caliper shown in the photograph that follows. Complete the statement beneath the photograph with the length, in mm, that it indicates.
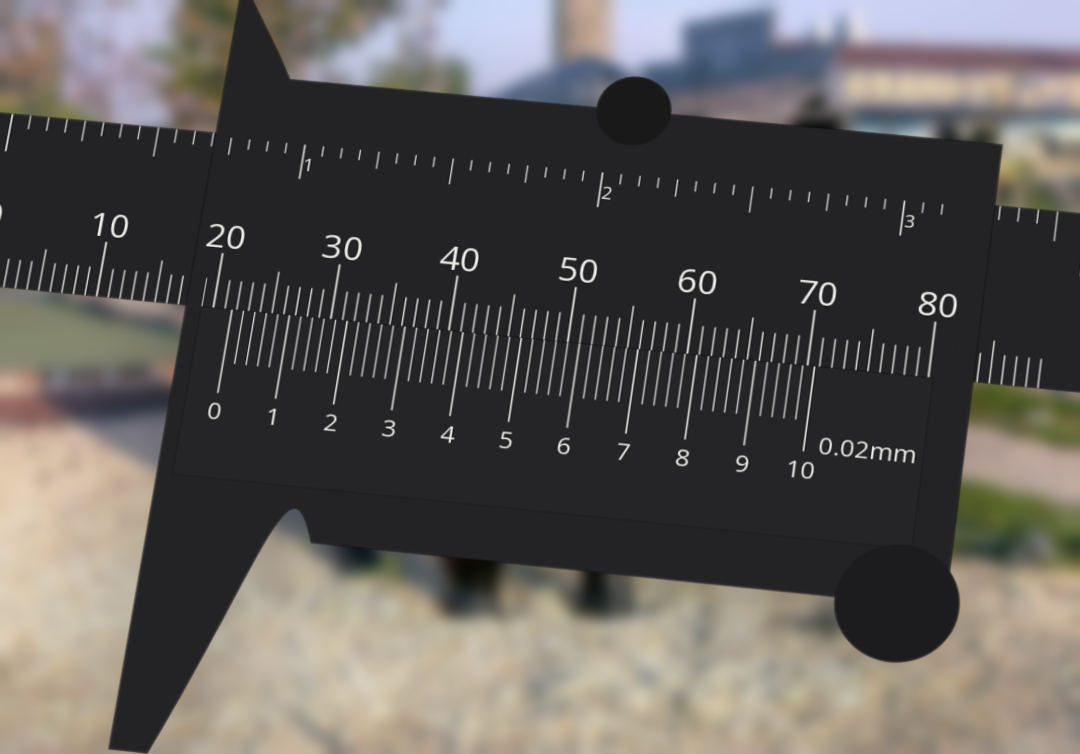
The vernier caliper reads 21.6 mm
